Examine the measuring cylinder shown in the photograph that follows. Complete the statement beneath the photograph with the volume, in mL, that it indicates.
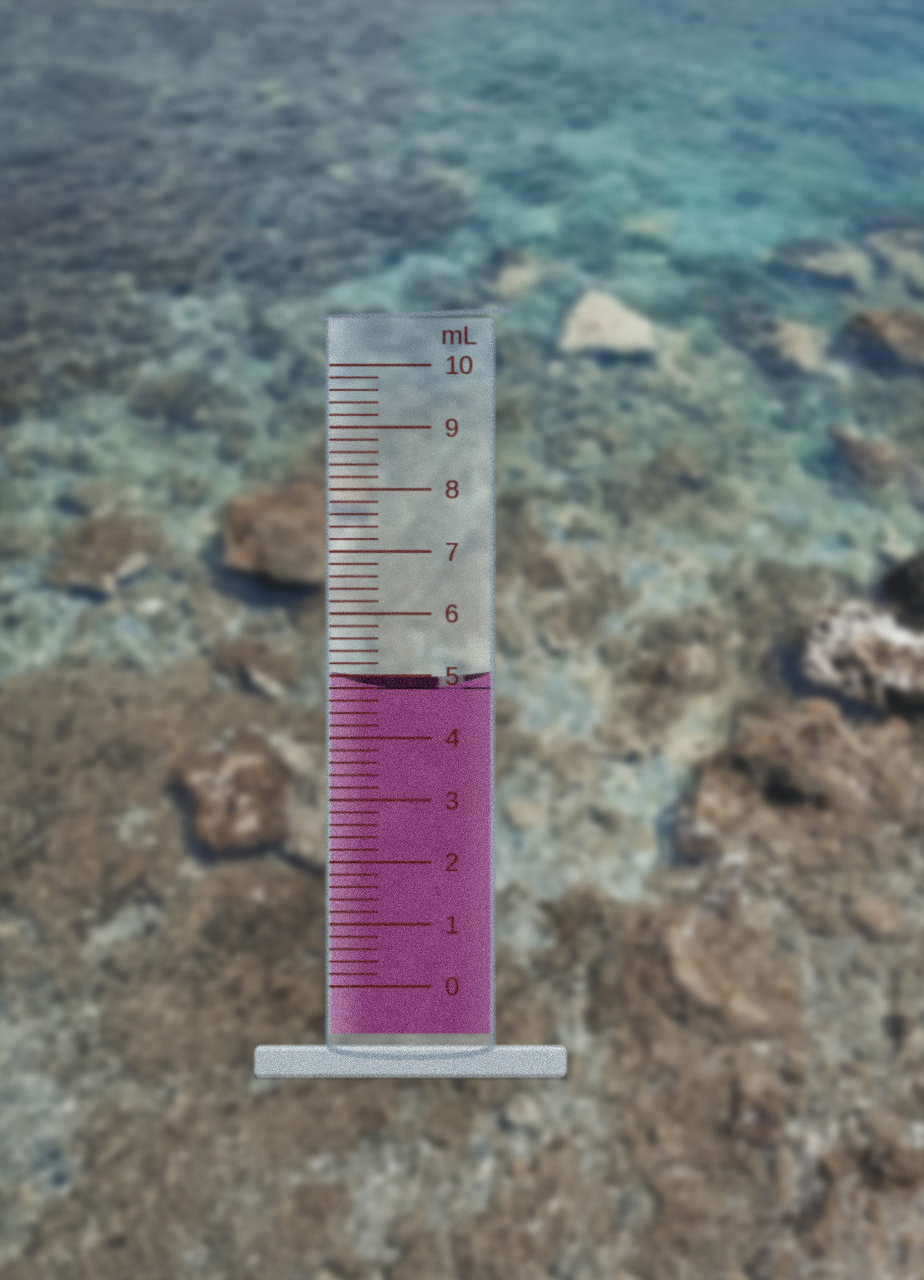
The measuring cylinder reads 4.8 mL
